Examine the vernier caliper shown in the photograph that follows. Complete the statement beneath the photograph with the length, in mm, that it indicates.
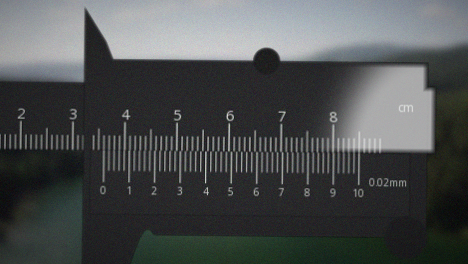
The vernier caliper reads 36.0 mm
